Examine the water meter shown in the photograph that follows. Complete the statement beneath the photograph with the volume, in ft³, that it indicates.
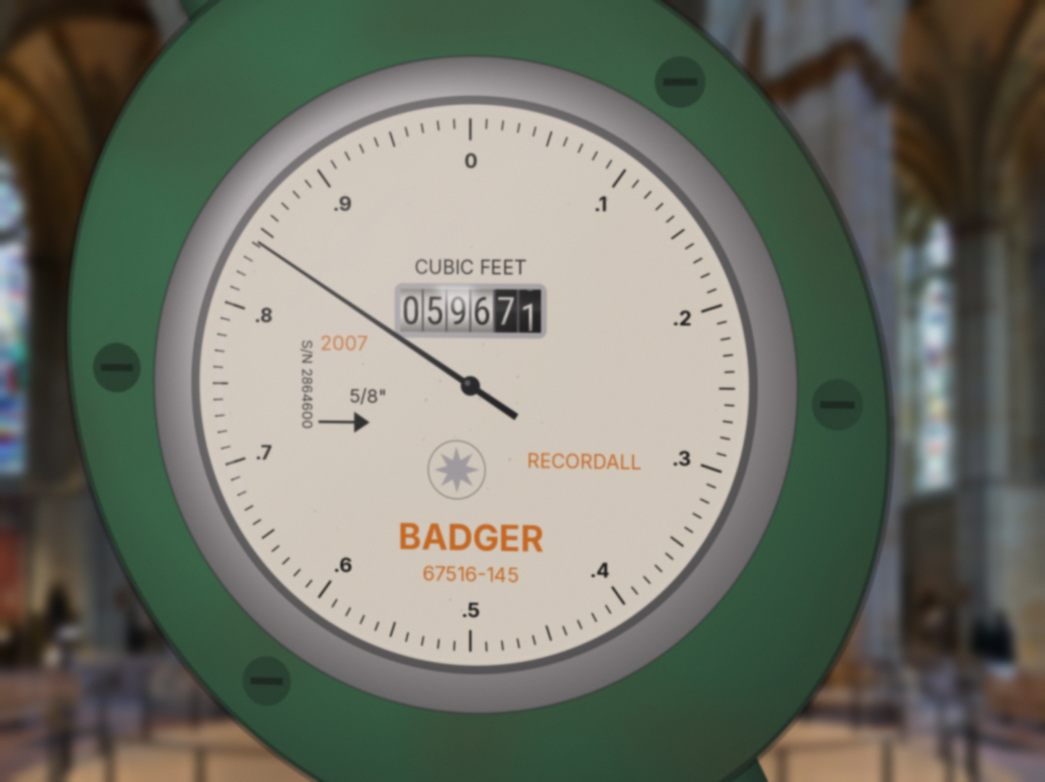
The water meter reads 59670.84 ft³
